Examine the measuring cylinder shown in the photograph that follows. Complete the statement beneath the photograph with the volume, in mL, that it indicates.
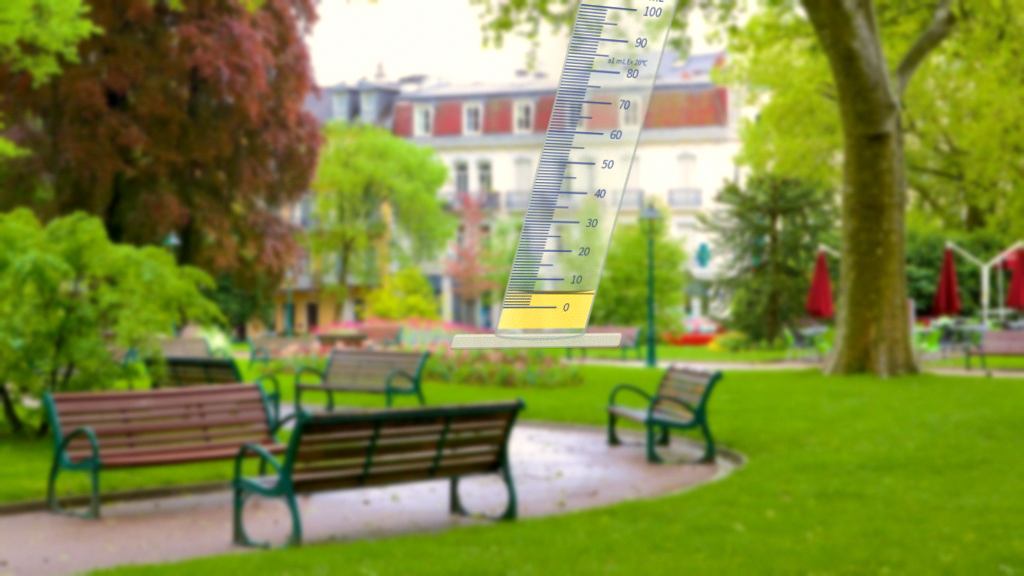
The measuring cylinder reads 5 mL
